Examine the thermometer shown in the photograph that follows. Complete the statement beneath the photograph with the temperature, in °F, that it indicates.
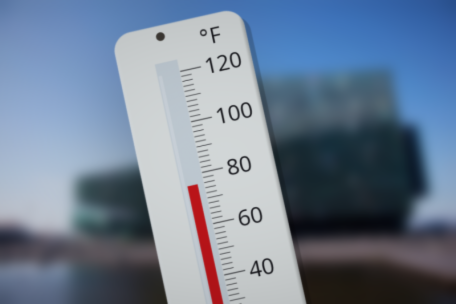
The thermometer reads 76 °F
